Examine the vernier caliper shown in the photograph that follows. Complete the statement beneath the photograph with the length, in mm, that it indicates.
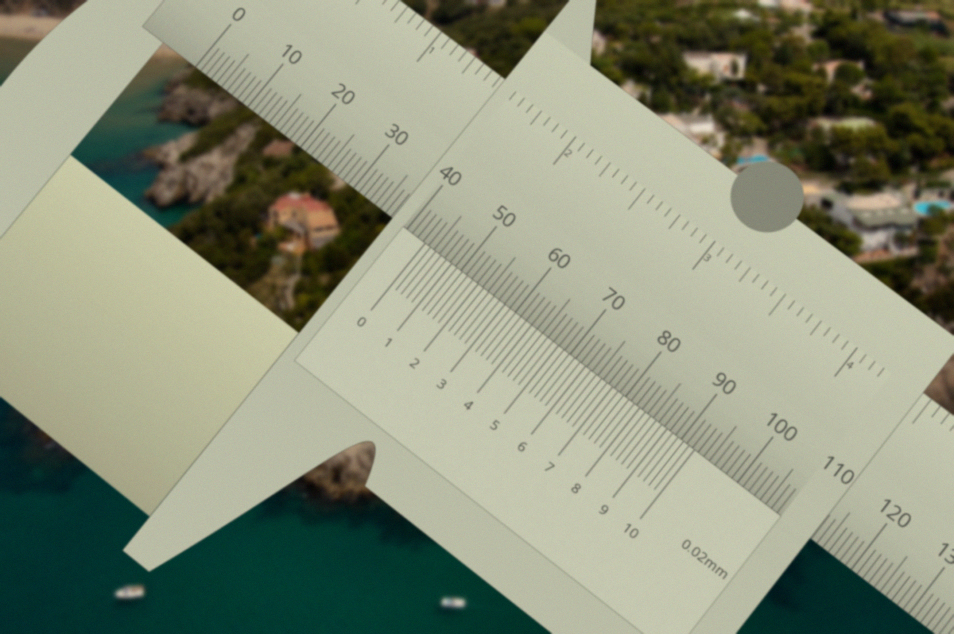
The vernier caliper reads 43.4 mm
